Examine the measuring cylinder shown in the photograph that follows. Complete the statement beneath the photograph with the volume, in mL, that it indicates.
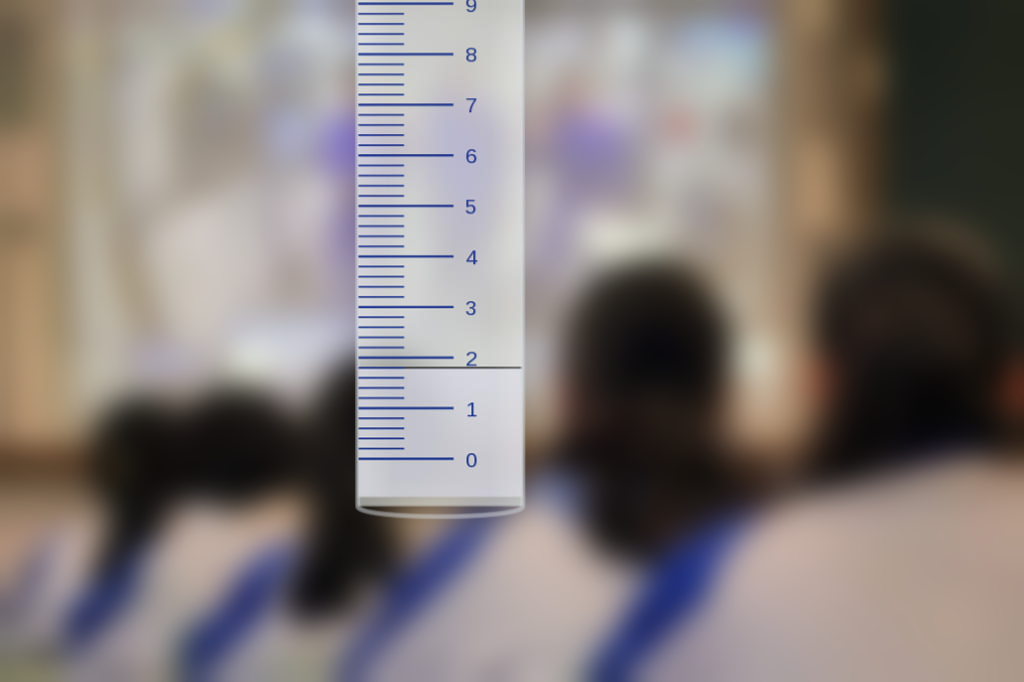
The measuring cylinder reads 1.8 mL
